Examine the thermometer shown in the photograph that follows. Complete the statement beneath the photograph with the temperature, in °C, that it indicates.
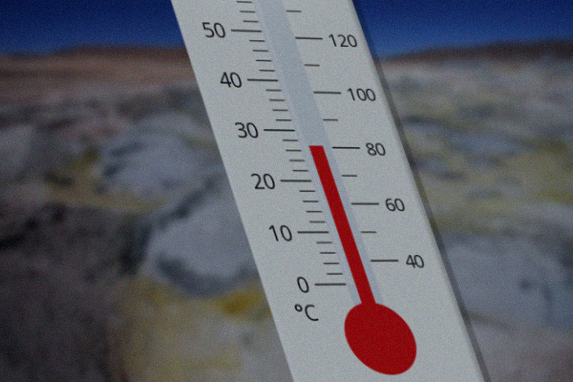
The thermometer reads 27 °C
